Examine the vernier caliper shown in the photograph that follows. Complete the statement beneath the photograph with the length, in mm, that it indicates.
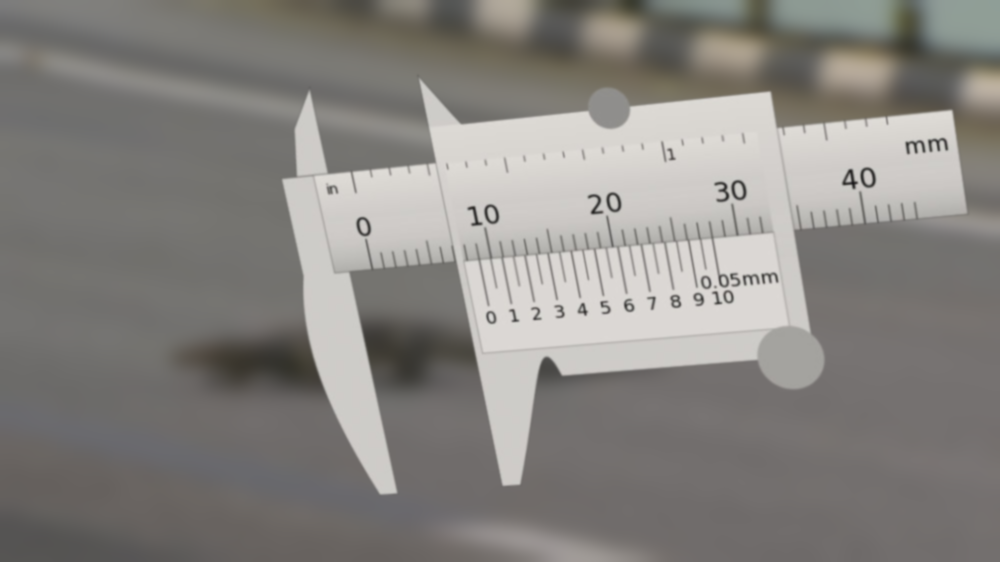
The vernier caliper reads 9.0 mm
